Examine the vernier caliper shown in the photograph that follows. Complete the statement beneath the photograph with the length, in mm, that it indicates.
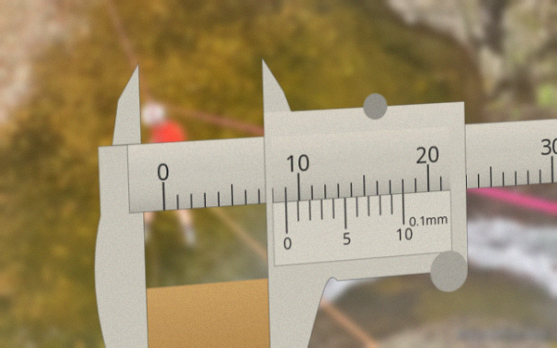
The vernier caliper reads 9.0 mm
